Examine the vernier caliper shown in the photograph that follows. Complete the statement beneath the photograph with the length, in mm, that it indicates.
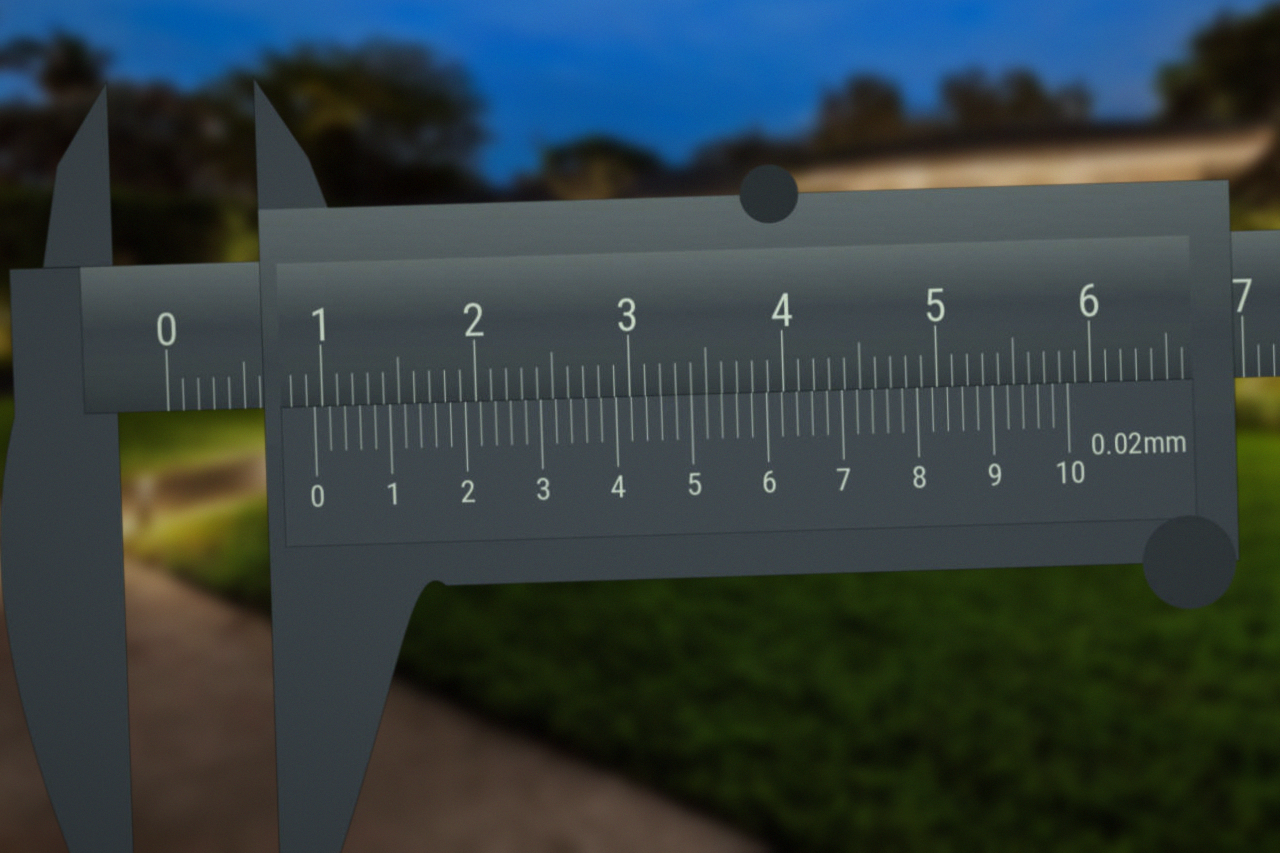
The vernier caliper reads 9.5 mm
